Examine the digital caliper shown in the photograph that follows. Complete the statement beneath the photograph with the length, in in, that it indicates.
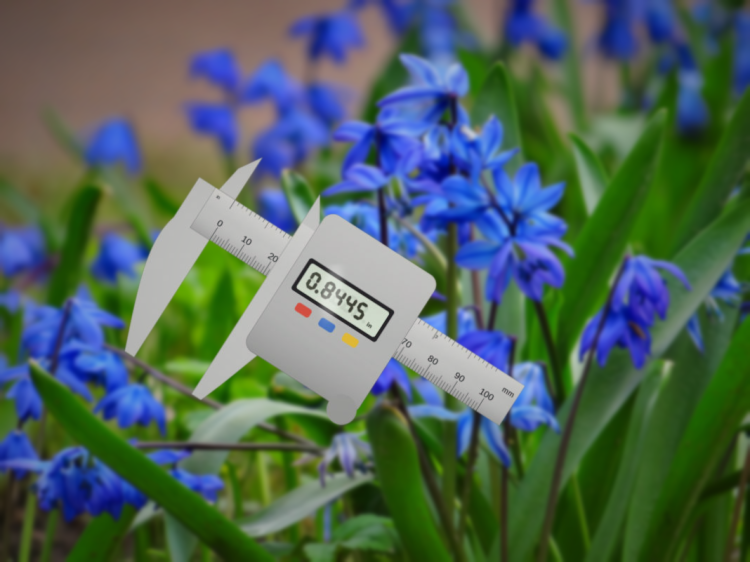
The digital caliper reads 0.8445 in
